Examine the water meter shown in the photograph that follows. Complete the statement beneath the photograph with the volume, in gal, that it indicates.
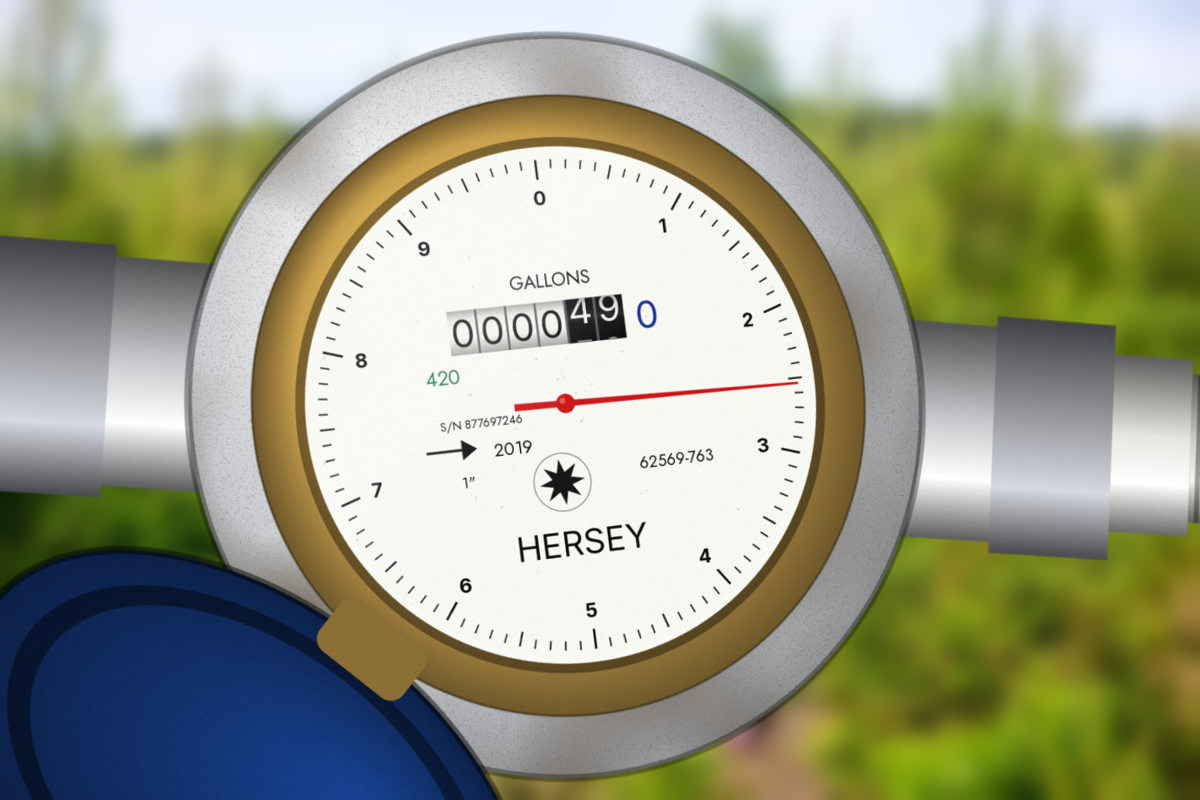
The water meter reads 492.5 gal
